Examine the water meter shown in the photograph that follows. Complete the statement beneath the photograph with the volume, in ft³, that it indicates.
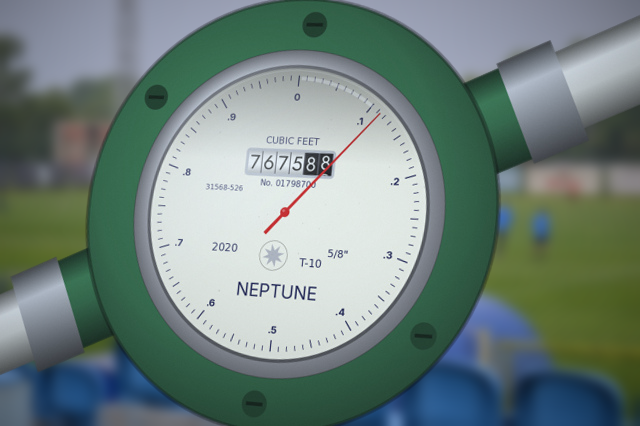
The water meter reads 767588.11 ft³
